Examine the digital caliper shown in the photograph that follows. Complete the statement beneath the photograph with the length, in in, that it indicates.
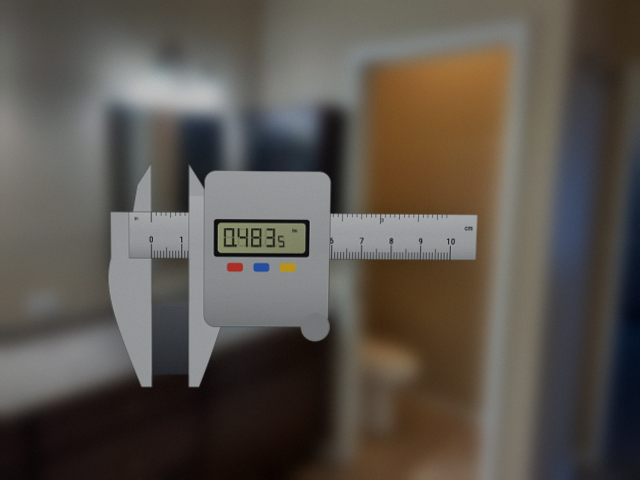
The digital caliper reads 0.4835 in
